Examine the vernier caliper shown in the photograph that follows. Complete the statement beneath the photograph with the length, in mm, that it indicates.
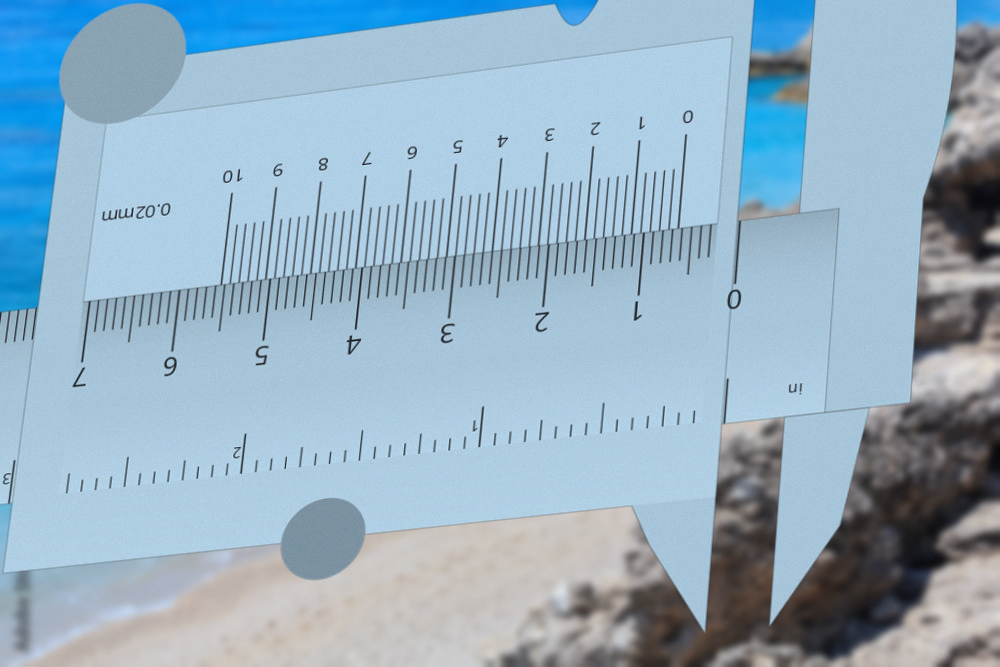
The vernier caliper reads 6.4 mm
